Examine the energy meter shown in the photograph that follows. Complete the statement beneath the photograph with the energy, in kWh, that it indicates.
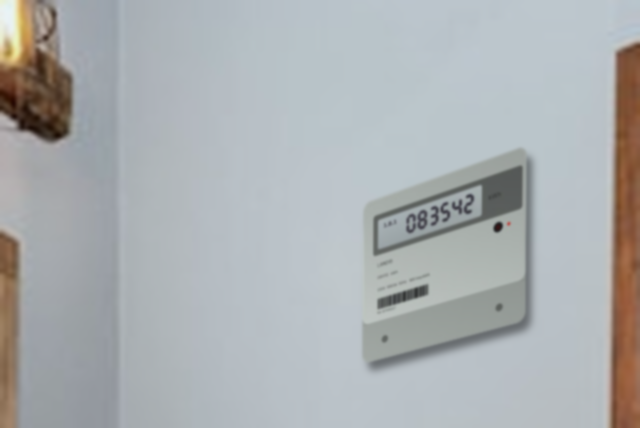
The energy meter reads 83542 kWh
